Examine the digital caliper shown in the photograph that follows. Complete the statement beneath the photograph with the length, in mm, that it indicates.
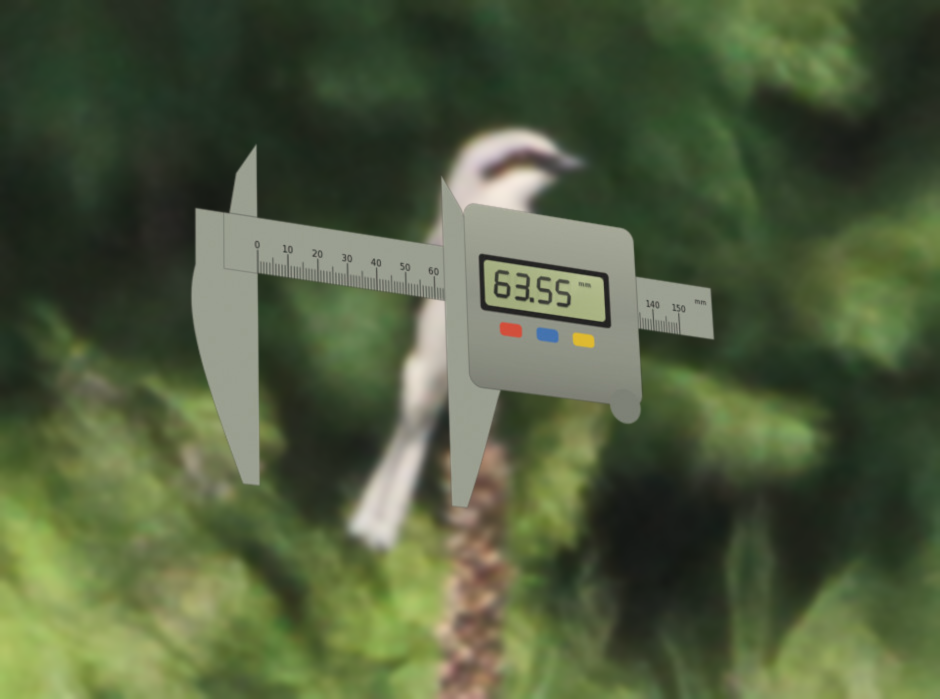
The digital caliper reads 63.55 mm
